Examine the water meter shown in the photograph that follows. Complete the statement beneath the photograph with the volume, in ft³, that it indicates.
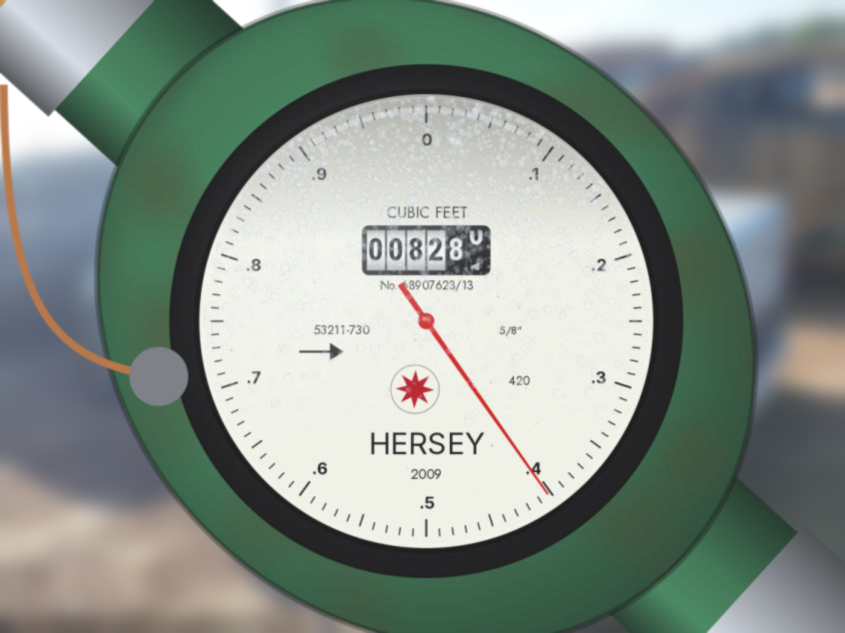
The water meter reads 8280.40 ft³
